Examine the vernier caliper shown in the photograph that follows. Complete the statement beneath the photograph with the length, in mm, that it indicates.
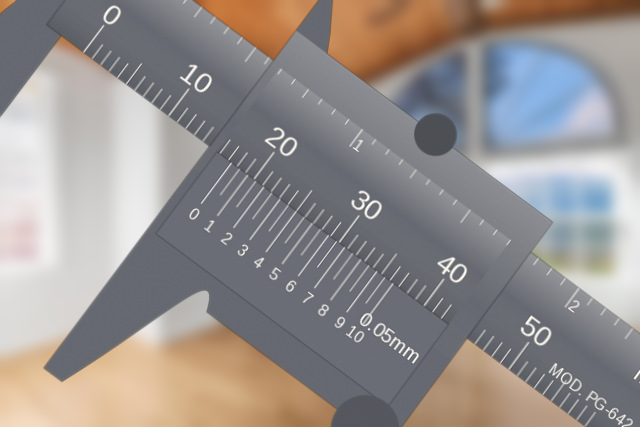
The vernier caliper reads 17.4 mm
